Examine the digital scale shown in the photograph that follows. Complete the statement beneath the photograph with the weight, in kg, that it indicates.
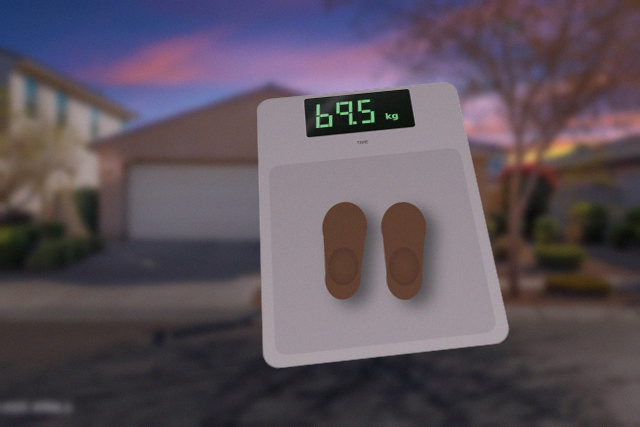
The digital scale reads 69.5 kg
